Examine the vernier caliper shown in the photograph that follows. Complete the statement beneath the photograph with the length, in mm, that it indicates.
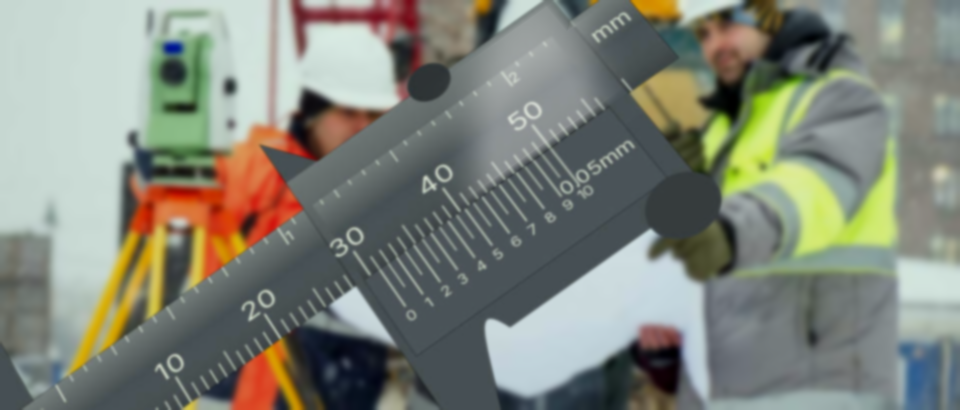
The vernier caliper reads 31.0 mm
